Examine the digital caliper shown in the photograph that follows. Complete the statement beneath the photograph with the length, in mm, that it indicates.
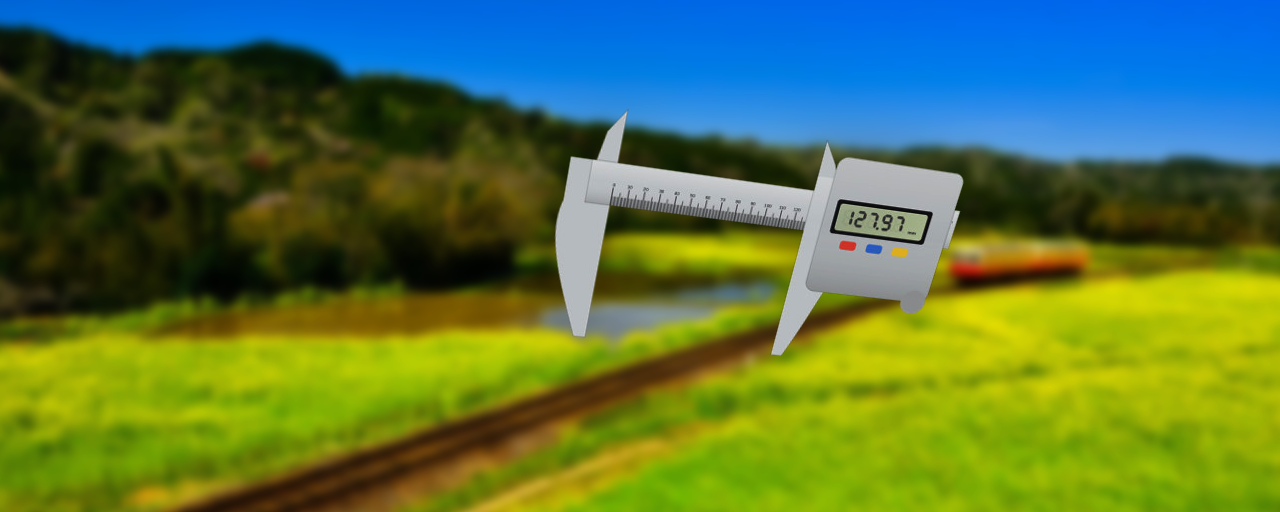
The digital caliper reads 127.97 mm
